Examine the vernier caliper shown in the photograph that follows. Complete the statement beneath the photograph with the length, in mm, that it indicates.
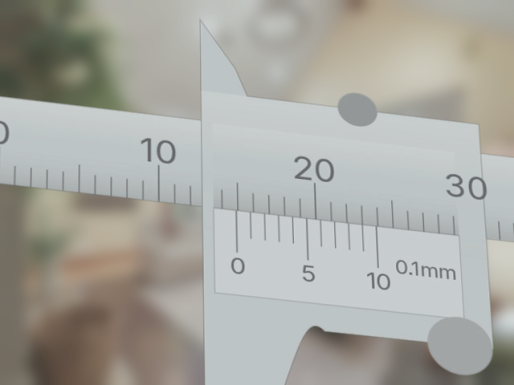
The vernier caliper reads 14.9 mm
